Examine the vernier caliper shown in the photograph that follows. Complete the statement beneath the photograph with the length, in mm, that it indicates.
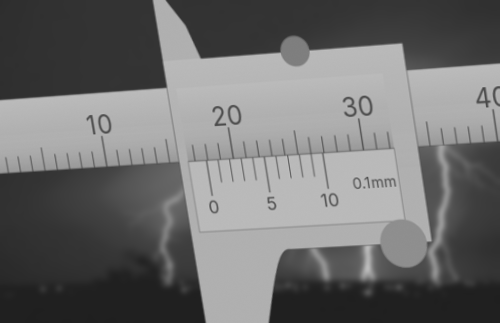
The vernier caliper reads 17.9 mm
